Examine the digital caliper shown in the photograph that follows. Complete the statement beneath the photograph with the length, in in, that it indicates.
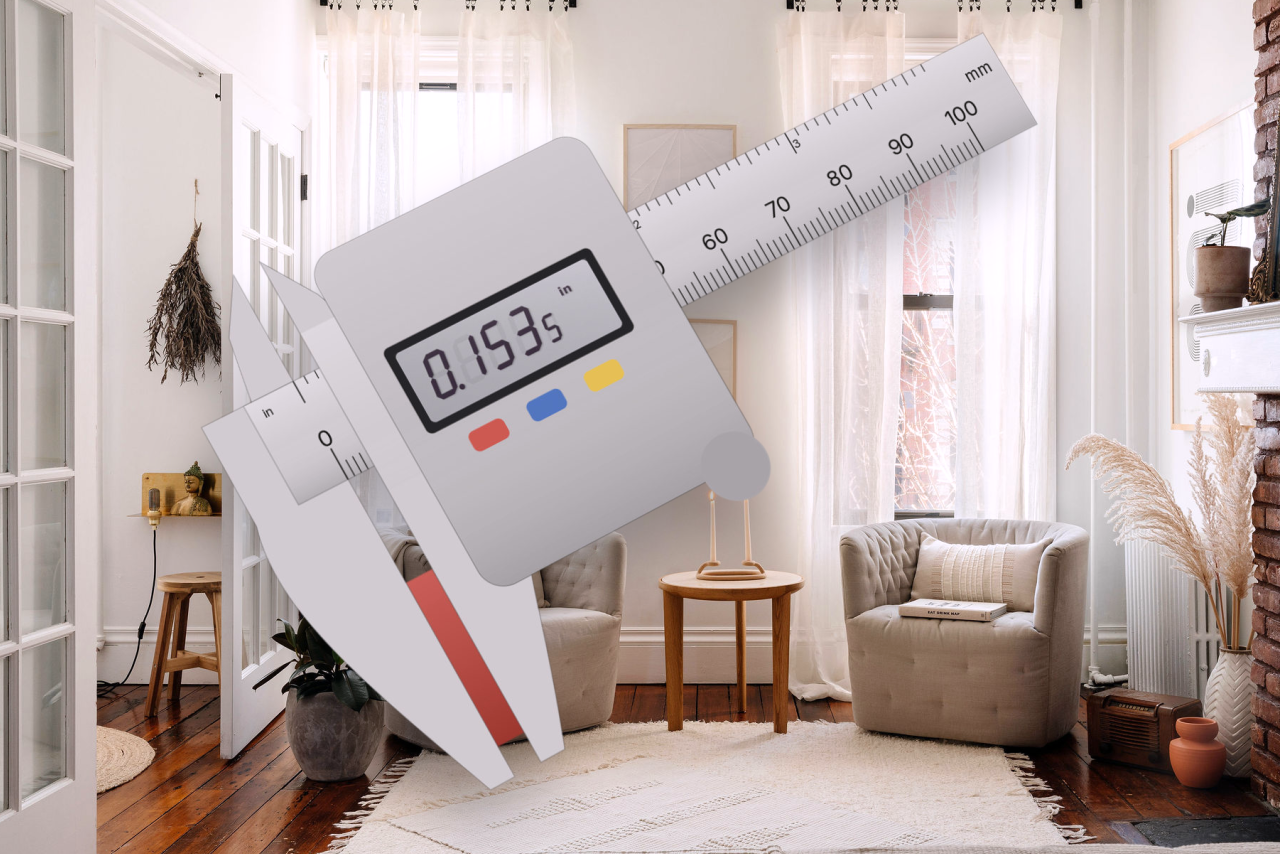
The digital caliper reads 0.1535 in
